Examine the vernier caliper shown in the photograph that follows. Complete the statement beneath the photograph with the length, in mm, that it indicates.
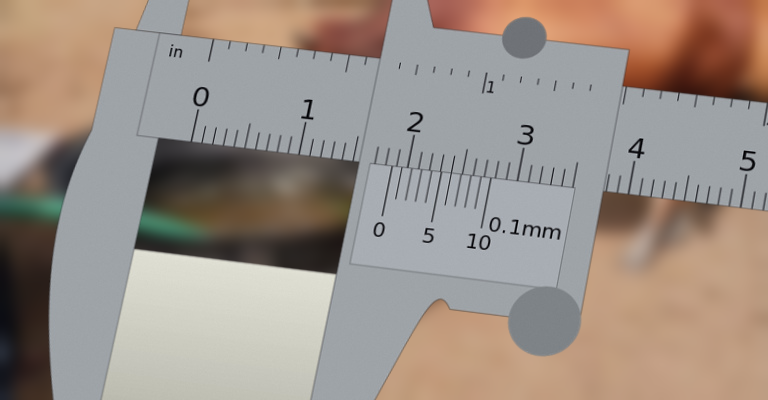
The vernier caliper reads 18.6 mm
